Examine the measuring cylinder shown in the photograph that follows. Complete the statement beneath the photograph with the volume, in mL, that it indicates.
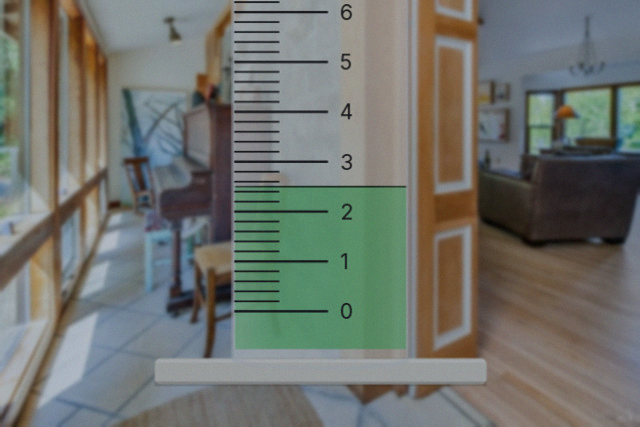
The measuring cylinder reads 2.5 mL
